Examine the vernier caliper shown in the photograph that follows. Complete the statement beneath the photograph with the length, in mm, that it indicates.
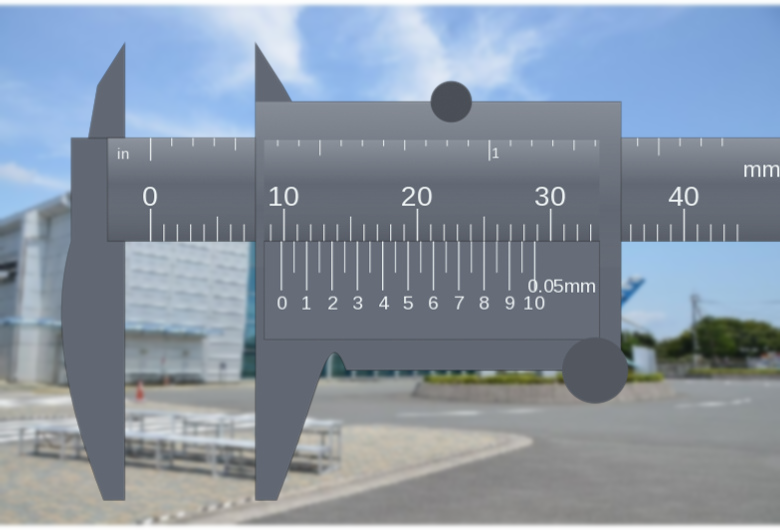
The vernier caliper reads 9.8 mm
